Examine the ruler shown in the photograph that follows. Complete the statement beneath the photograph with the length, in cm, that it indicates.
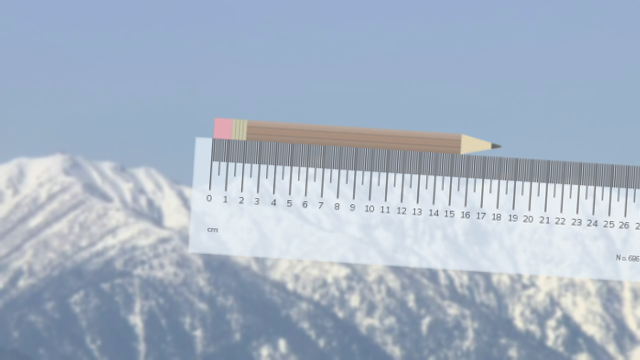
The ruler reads 18 cm
